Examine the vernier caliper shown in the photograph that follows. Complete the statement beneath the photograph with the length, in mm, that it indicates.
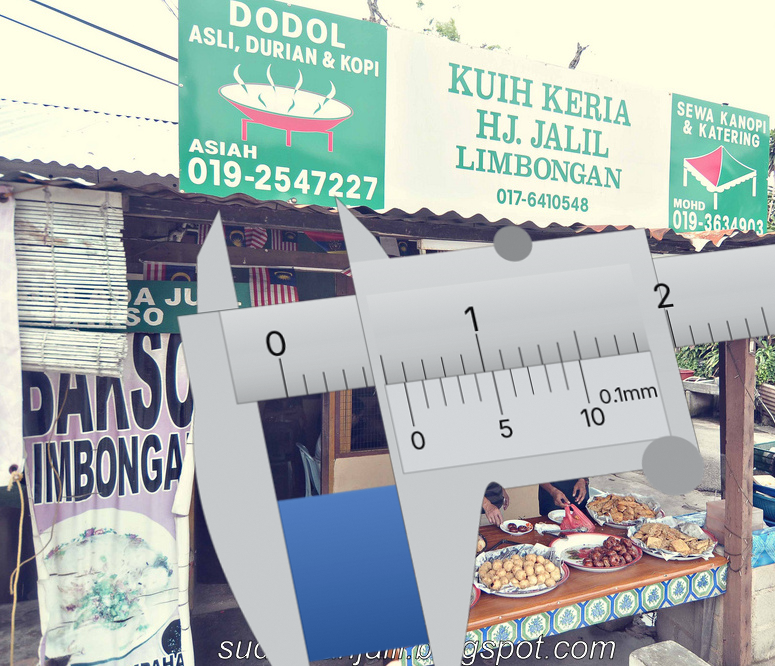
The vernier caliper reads 5.9 mm
